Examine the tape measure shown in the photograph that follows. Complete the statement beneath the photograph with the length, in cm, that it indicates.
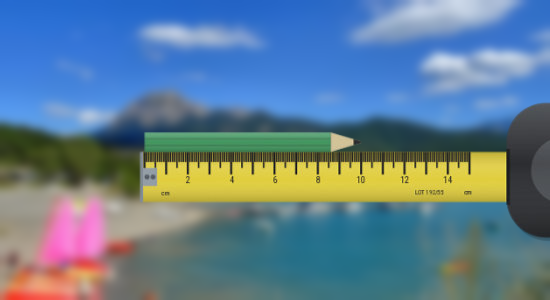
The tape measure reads 10 cm
